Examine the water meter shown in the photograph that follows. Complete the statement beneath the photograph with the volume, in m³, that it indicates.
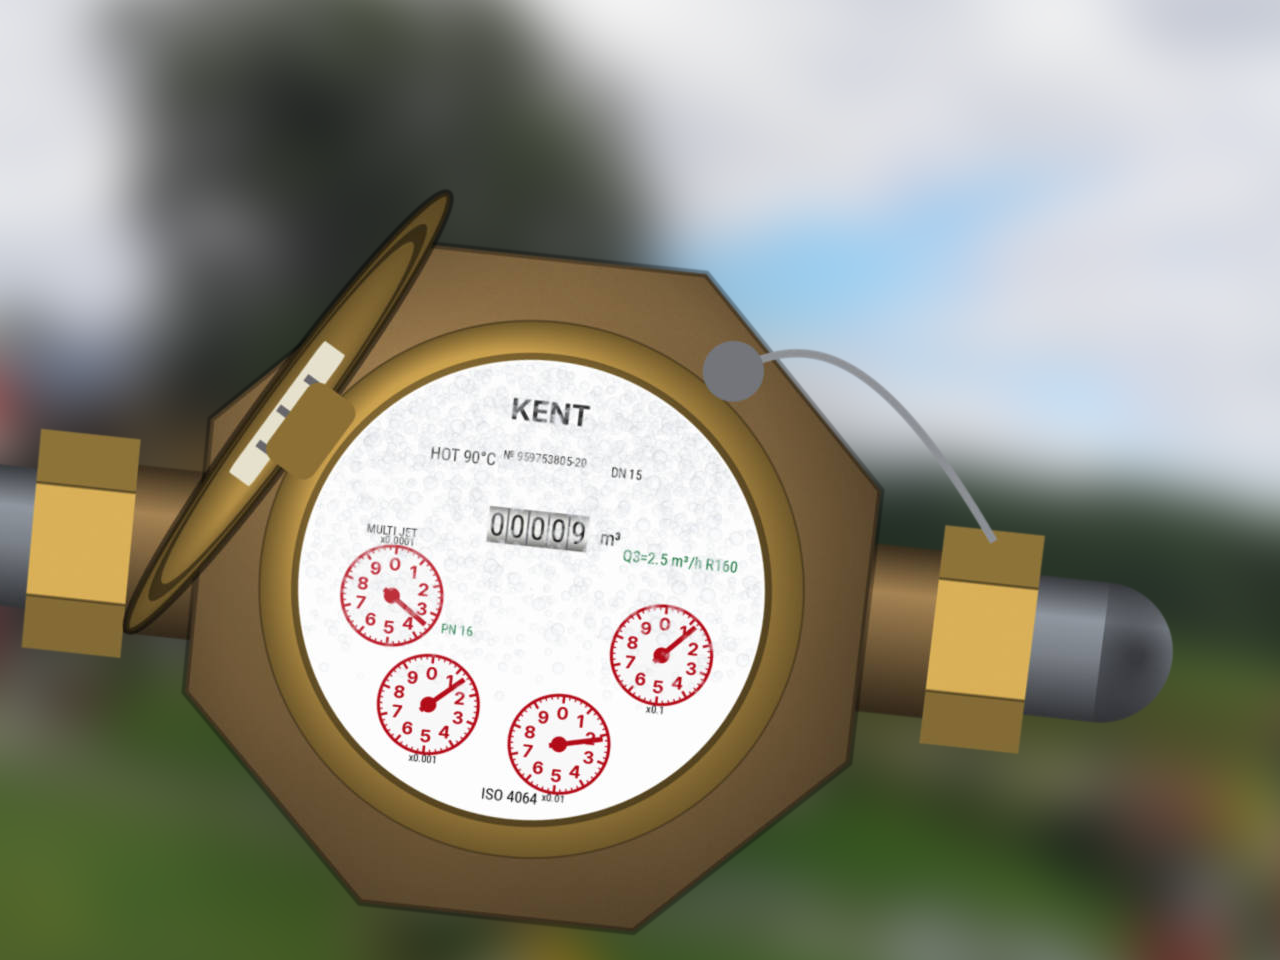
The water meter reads 9.1213 m³
